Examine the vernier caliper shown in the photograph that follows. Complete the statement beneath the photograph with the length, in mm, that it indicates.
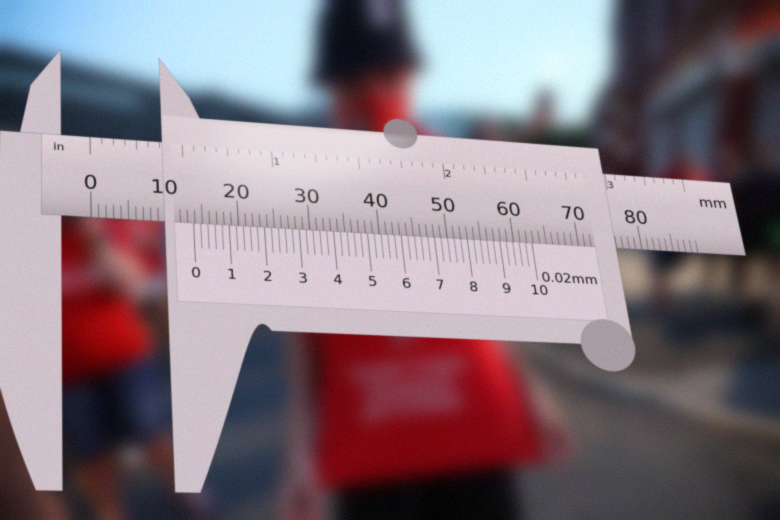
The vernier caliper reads 13.8 mm
